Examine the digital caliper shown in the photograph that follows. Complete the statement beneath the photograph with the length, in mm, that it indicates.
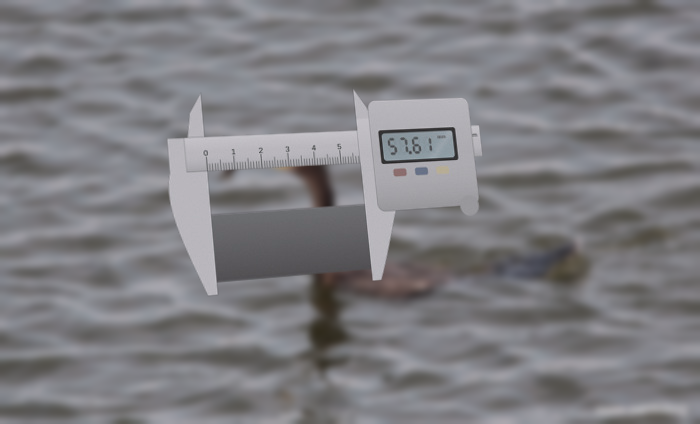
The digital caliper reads 57.61 mm
